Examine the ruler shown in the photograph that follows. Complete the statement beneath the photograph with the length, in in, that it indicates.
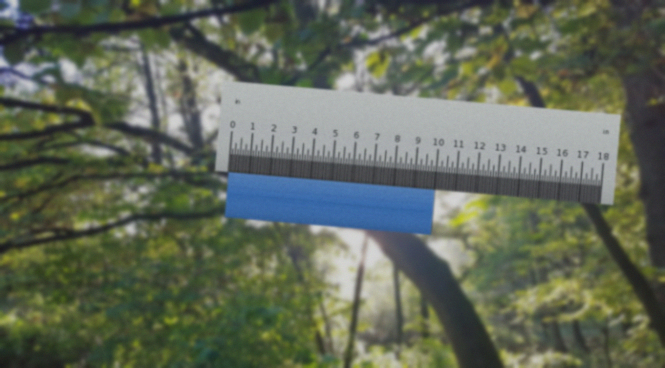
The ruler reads 10 in
